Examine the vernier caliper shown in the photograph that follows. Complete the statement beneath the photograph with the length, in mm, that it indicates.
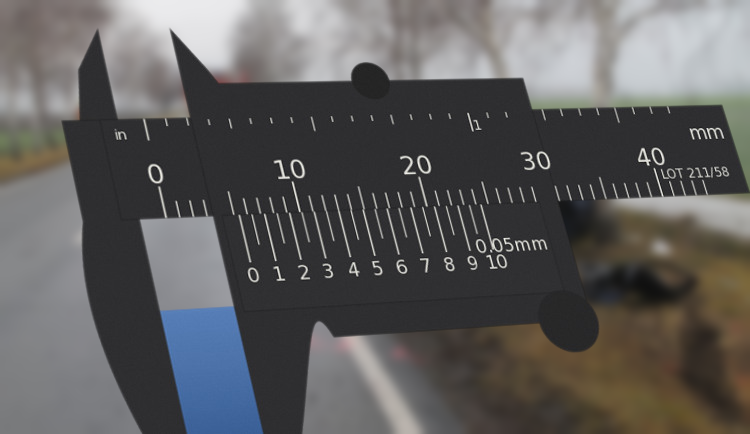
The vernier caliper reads 5.4 mm
